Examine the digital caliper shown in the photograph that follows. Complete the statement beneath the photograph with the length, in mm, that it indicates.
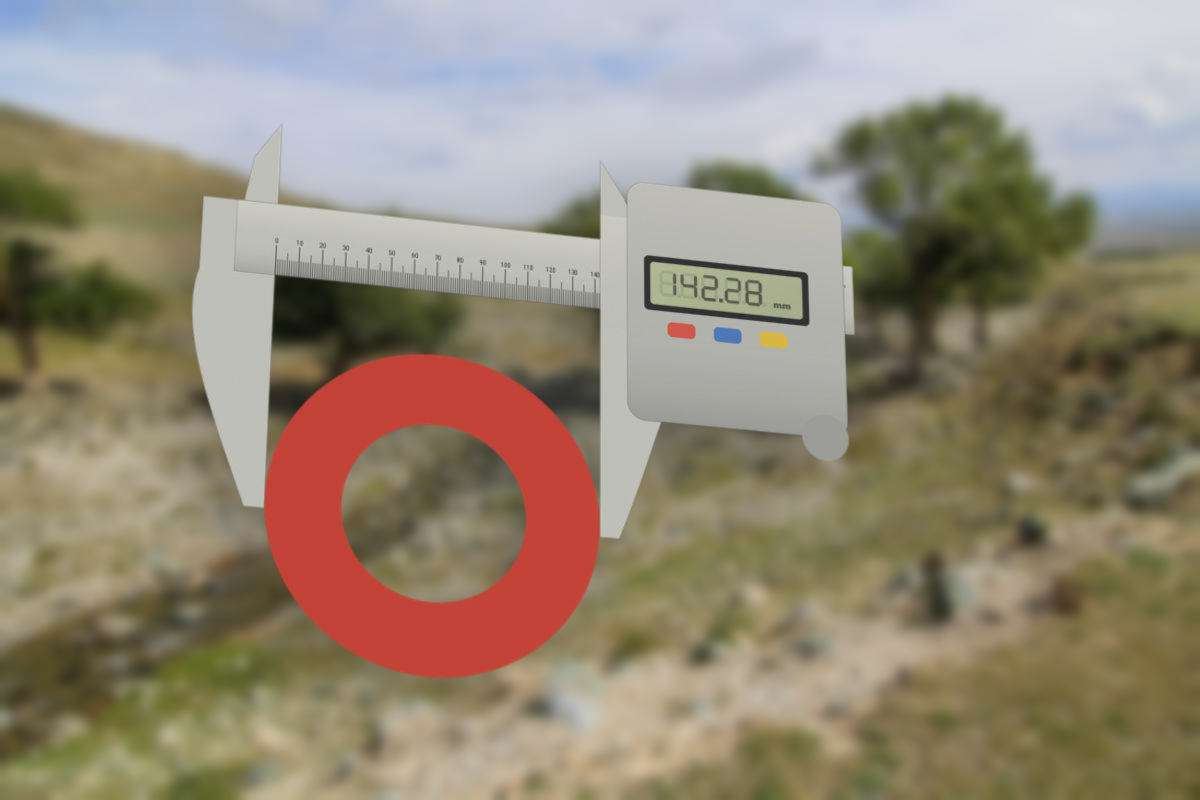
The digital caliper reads 142.28 mm
